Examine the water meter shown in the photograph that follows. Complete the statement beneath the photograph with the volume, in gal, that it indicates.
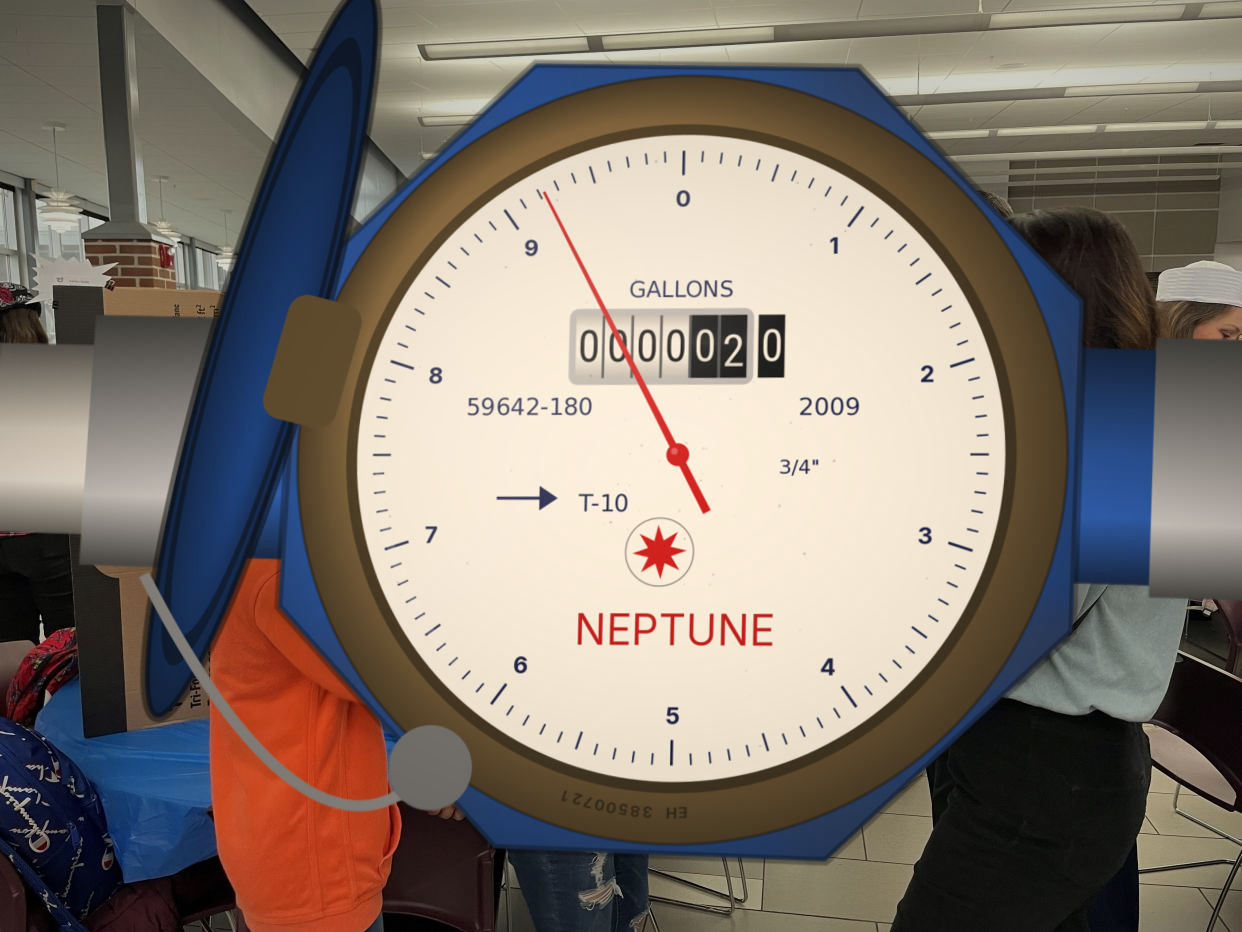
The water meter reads 19.2 gal
